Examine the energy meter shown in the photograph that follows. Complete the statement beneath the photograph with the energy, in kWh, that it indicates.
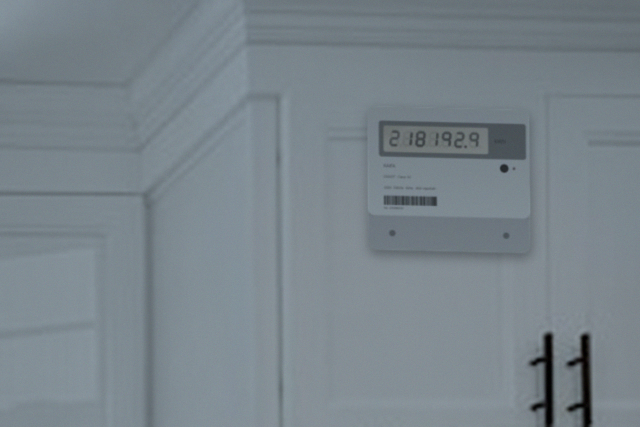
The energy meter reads 218192.9 kWh
